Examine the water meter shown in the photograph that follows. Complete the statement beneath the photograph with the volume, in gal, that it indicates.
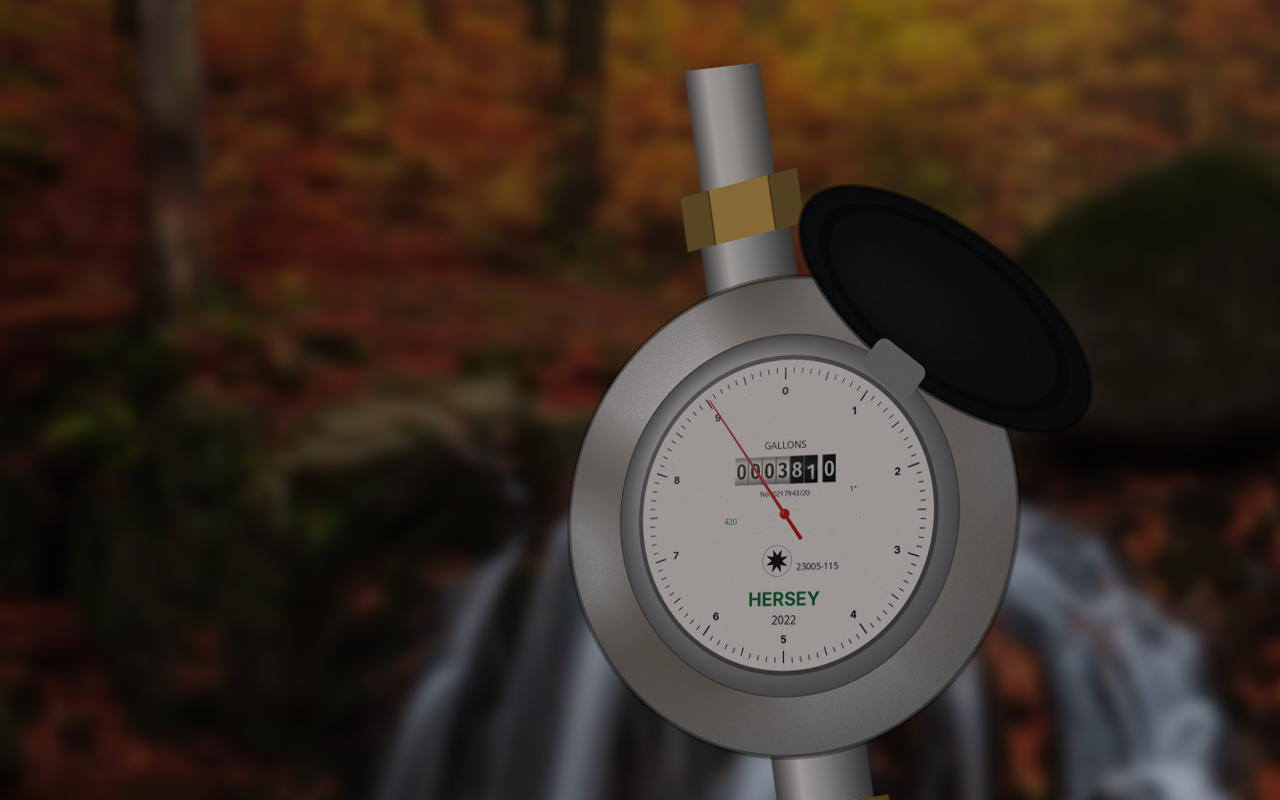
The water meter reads 3809.0 gal
